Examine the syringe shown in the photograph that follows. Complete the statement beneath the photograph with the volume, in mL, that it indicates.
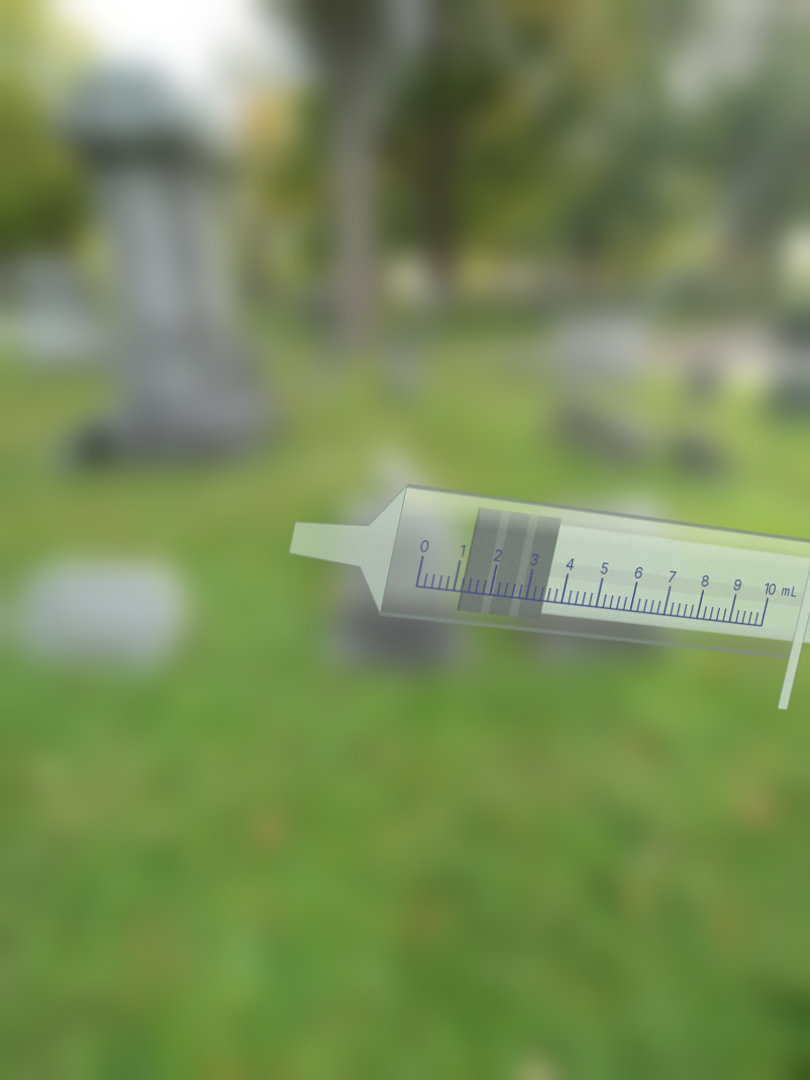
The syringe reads 1.2 mL
